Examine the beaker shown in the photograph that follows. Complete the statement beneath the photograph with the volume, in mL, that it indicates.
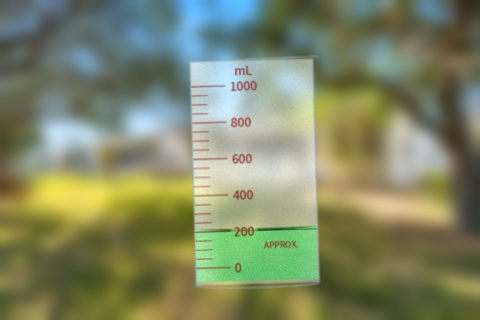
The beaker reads 200 mL
